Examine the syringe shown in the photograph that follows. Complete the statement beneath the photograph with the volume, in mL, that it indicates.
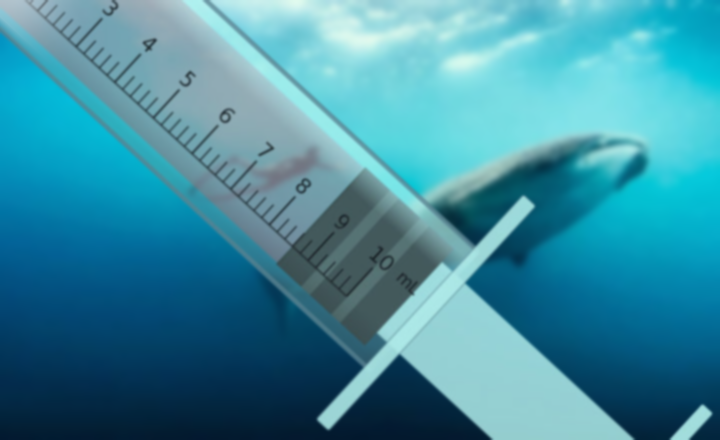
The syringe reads 8.6 mL
